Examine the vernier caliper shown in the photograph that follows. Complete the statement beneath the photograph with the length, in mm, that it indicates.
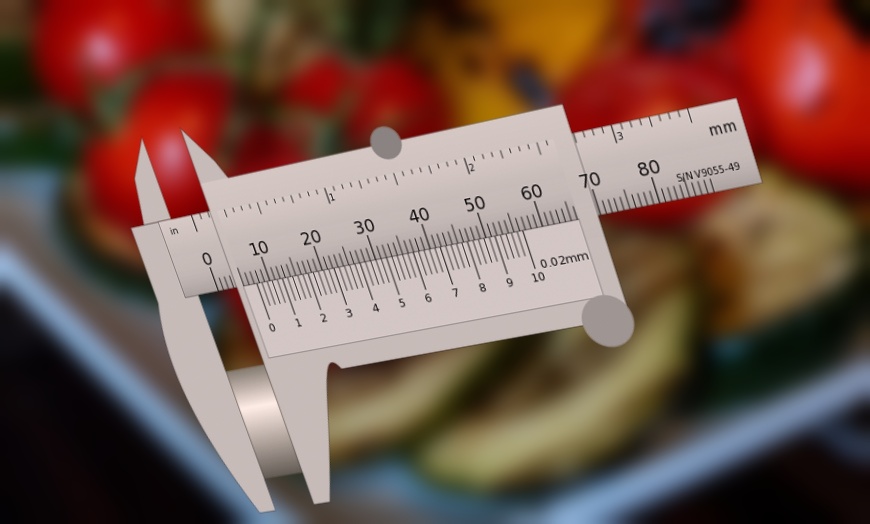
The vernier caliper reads 7.5 mm
